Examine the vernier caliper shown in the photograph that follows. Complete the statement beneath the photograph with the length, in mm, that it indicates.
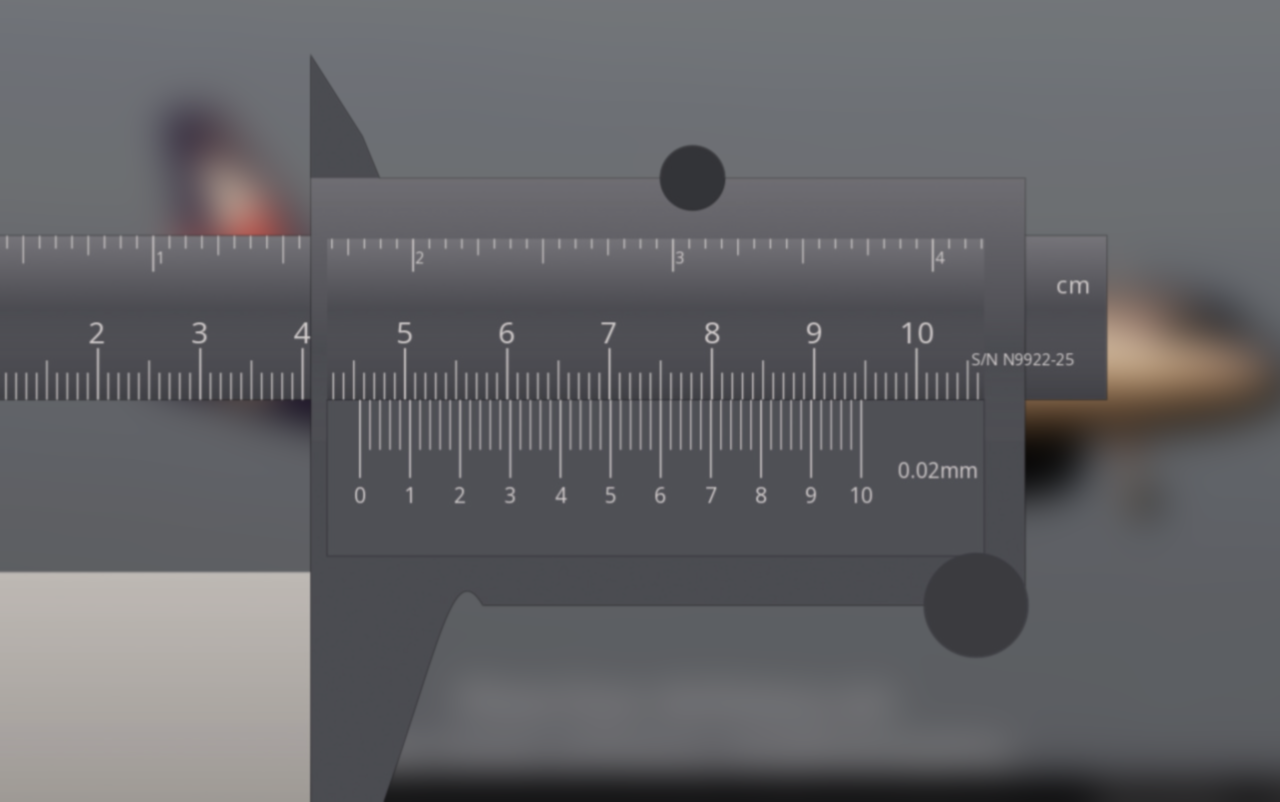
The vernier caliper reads 45.6 mm
